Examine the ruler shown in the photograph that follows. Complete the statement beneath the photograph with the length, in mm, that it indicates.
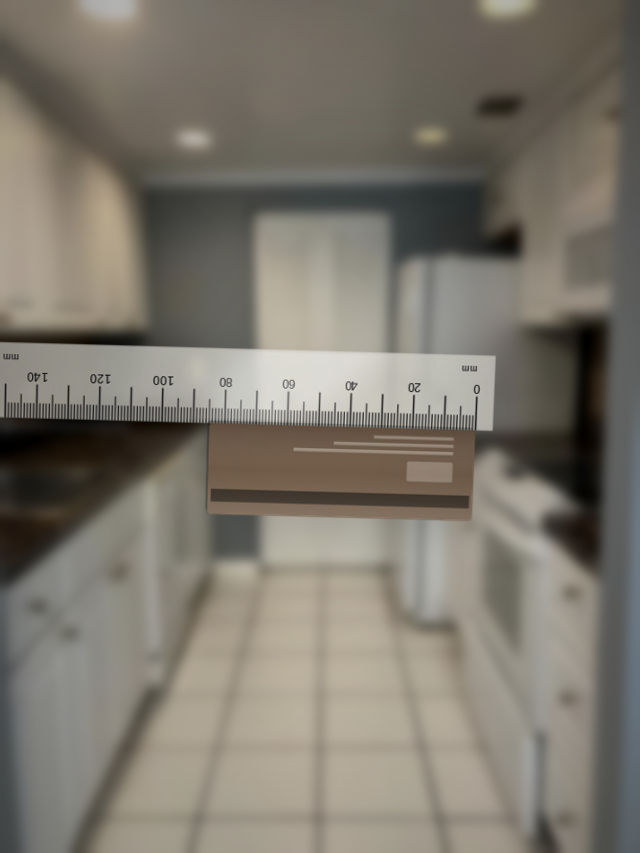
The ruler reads 85 mm
